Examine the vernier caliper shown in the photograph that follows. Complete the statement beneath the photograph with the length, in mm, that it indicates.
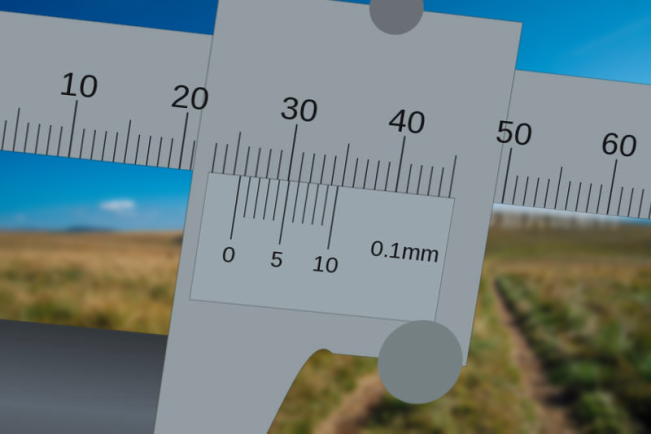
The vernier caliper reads 25.6 mm
